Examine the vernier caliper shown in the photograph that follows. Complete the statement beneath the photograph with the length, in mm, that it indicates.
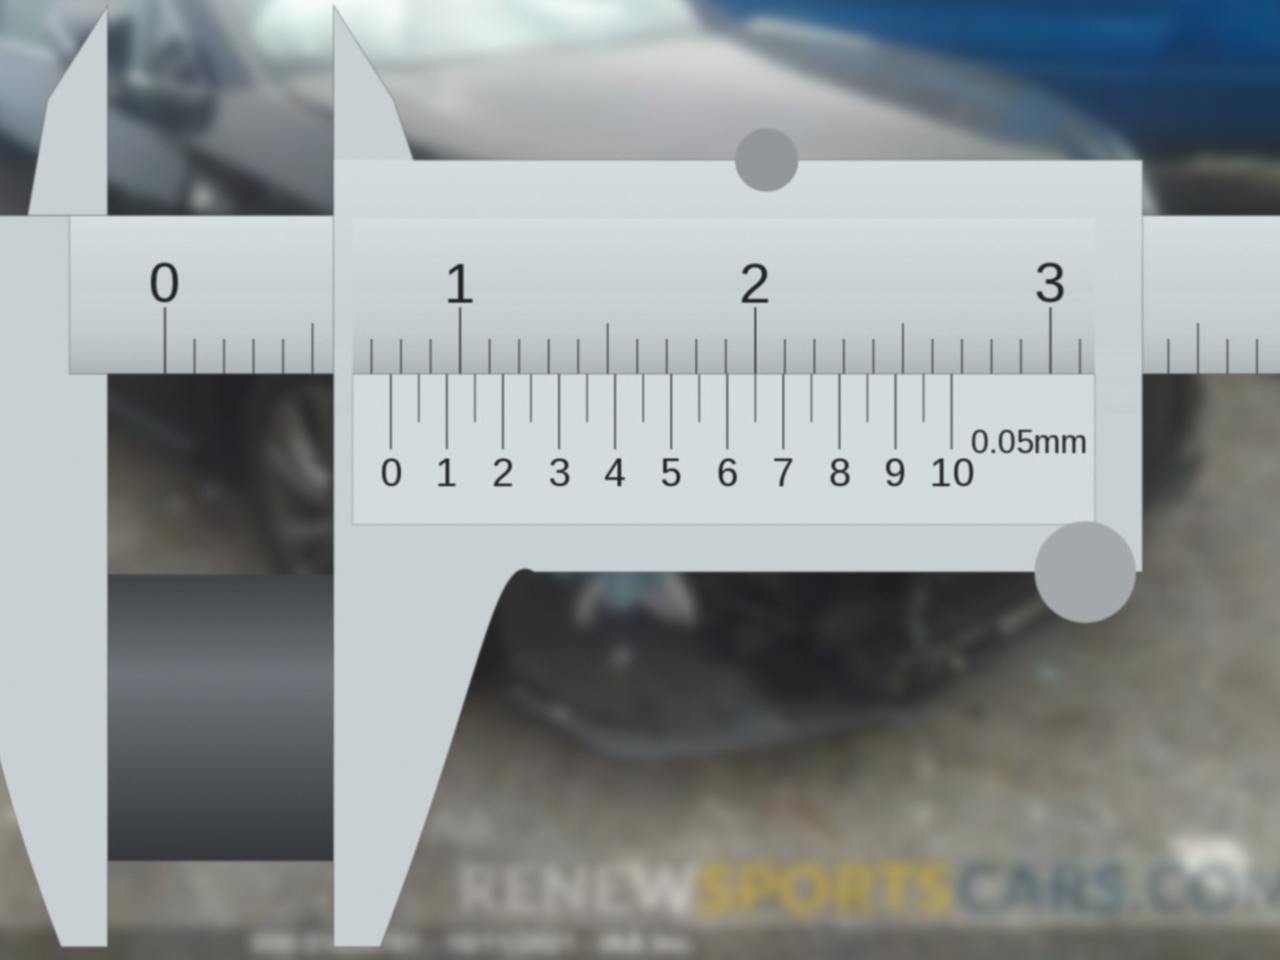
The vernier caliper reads 7.65 mm
